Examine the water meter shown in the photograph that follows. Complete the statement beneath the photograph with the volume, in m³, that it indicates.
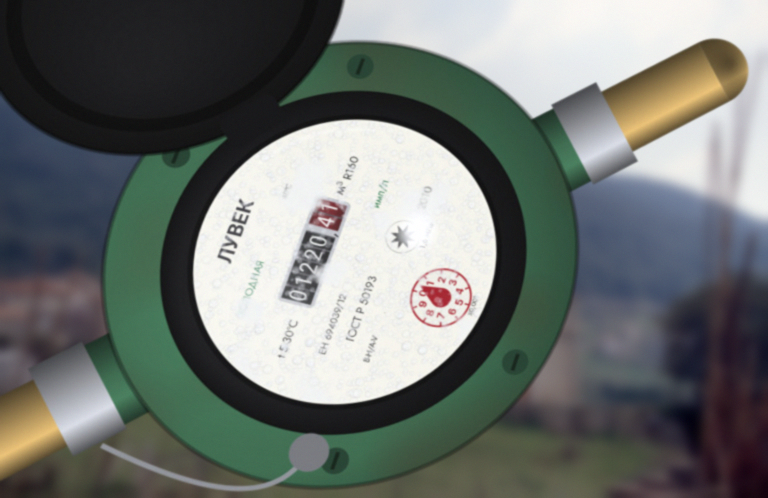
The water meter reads 1220.410 m³
